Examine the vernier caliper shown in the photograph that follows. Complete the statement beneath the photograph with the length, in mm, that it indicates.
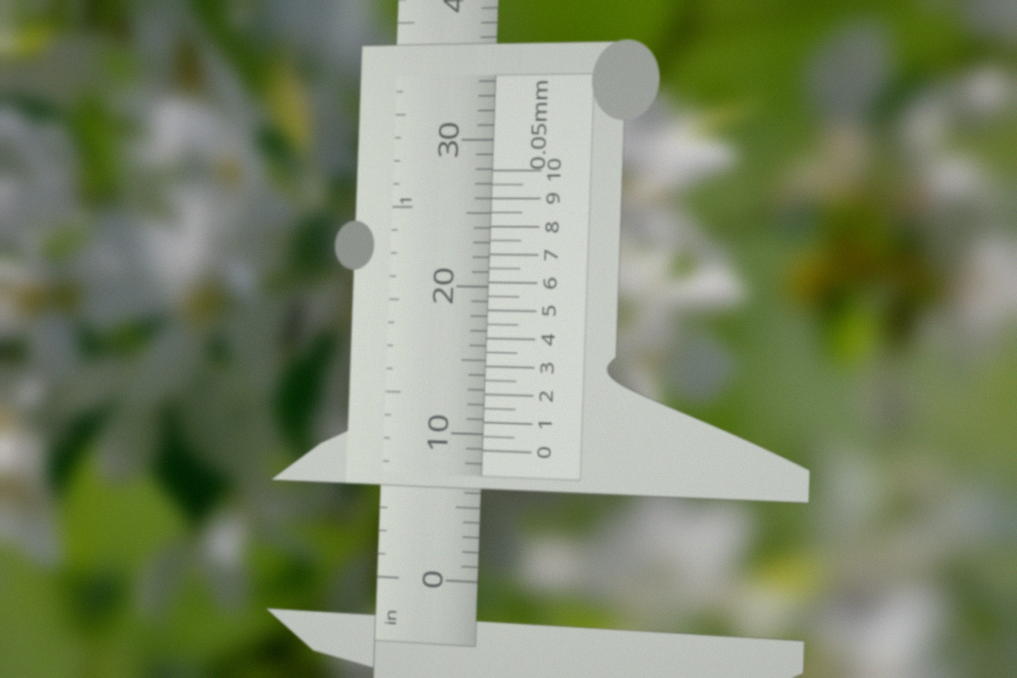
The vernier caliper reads 8.9 mm
